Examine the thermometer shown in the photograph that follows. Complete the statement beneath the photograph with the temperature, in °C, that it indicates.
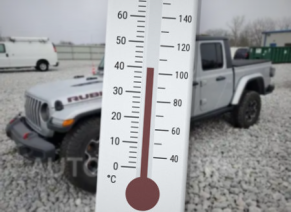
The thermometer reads 40 °C
